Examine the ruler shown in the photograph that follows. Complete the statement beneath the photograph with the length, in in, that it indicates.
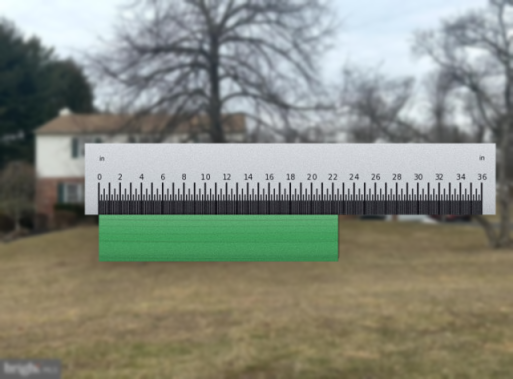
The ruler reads 22.5 in
